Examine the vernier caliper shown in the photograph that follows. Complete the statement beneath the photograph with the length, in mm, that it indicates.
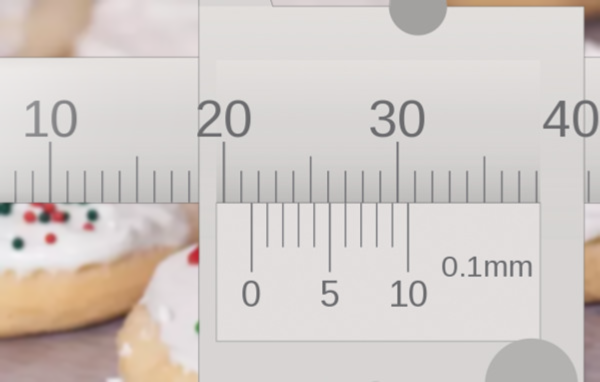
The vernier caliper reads 21.6 mm
